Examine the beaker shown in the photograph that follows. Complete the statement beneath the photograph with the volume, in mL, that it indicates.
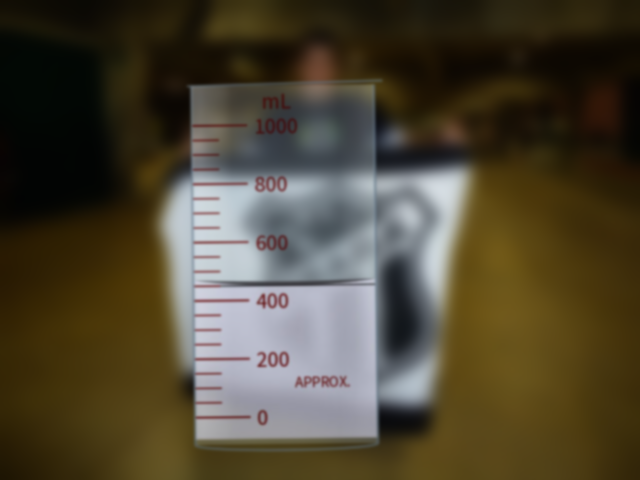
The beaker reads 450 mL
